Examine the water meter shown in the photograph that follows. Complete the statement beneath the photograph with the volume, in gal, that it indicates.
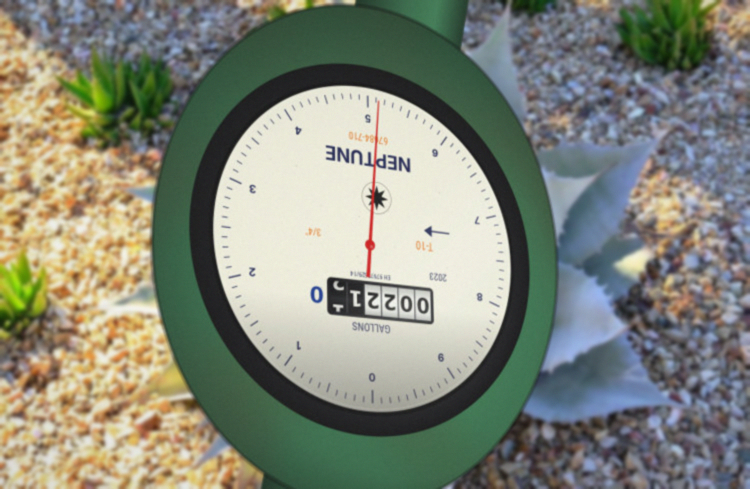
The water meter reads 22115.1 gal
